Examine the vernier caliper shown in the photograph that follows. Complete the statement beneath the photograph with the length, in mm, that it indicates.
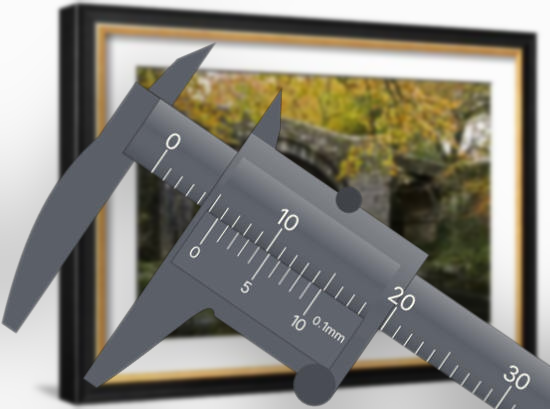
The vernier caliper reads 5.8 mm
